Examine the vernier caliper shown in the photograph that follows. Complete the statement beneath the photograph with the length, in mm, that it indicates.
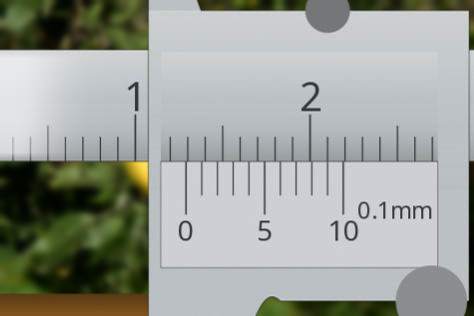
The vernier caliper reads 12.9 mm
